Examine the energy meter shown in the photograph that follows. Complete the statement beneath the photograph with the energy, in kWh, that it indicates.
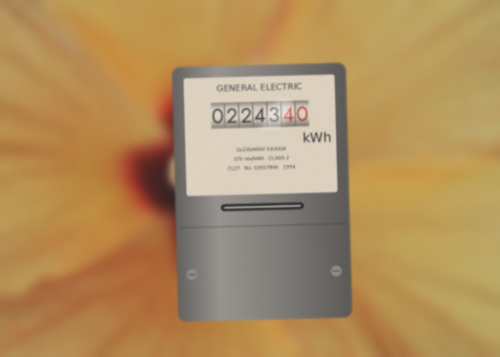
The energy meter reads 2243.40 kWh
